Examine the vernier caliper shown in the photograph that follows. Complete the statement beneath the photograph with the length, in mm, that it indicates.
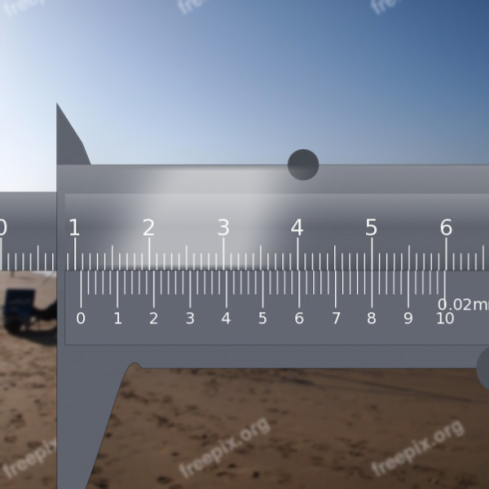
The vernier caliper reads 10.8 mm
